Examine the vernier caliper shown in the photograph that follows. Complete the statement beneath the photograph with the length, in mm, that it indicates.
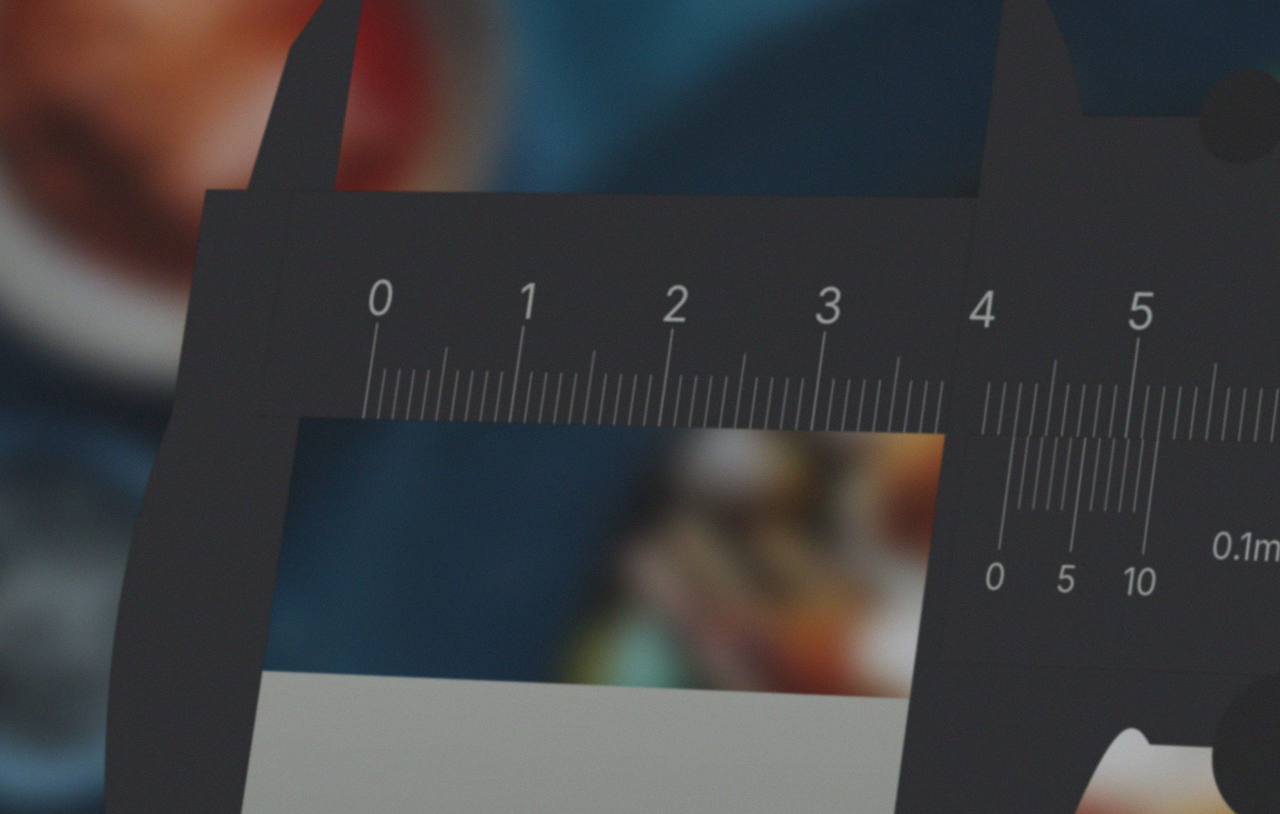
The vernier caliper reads 43.0 mm
